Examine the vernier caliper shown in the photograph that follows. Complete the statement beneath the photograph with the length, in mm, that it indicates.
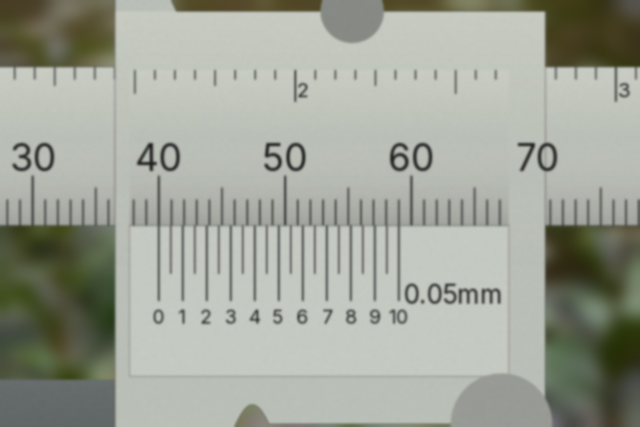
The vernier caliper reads 40.0 mm
